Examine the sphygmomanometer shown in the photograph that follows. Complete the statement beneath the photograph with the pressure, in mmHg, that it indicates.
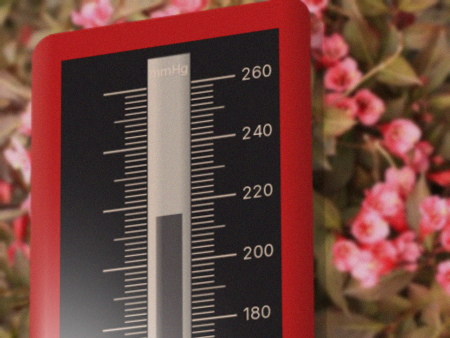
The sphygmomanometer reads 216 mmHg
